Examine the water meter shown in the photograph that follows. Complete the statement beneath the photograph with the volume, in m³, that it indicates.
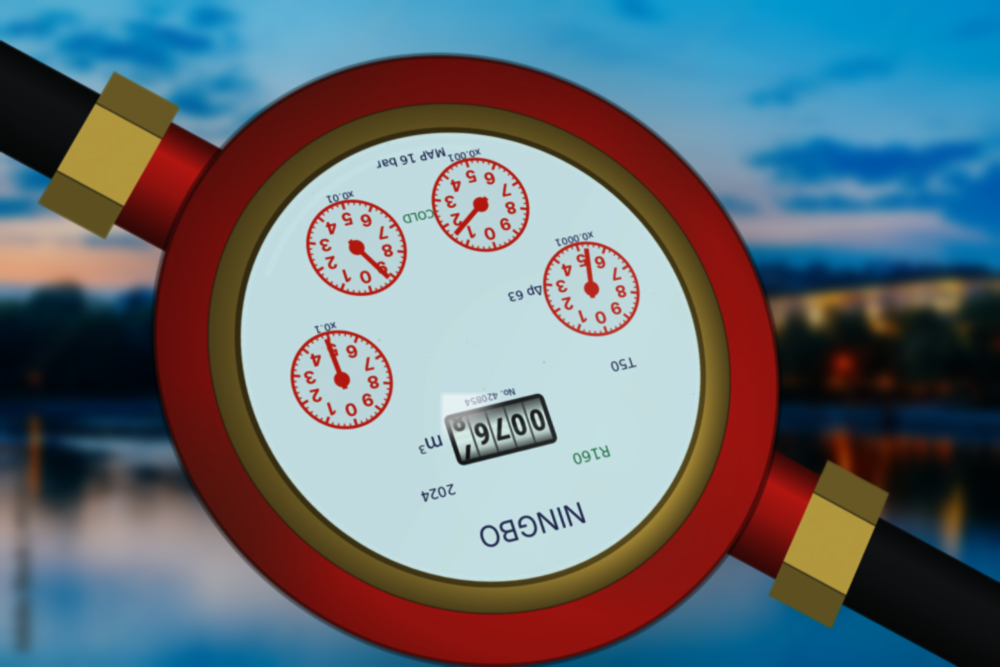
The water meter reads 767.4915 m³
